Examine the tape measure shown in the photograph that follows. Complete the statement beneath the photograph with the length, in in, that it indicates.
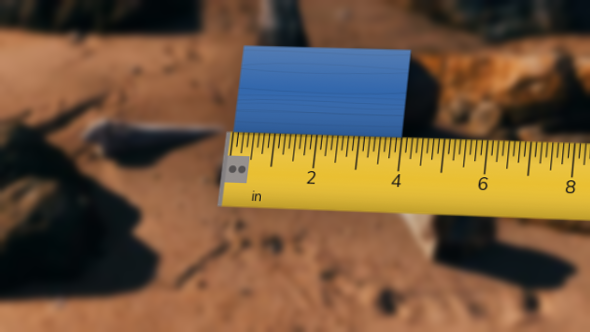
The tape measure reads 4 in
